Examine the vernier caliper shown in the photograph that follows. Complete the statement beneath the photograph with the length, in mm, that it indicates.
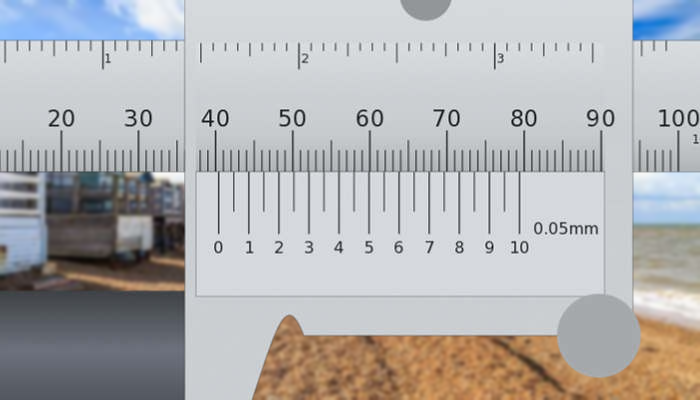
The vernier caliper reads 40.4 mm
